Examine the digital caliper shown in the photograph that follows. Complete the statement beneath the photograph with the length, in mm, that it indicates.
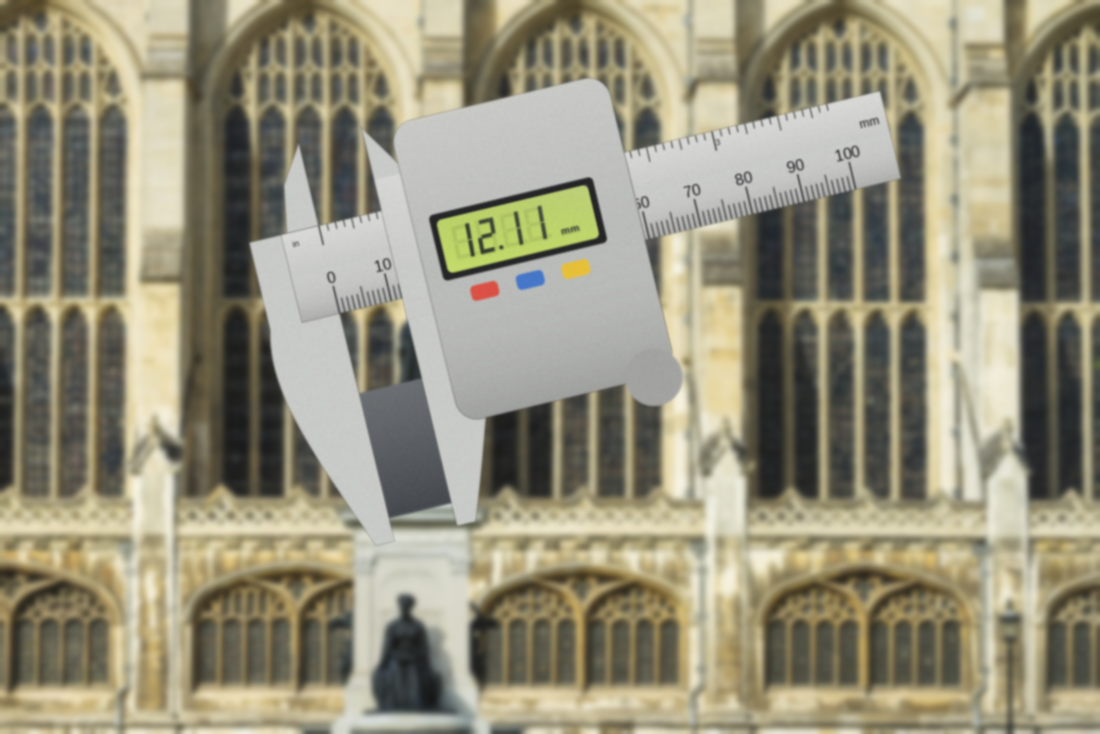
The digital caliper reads 12.11 mm
